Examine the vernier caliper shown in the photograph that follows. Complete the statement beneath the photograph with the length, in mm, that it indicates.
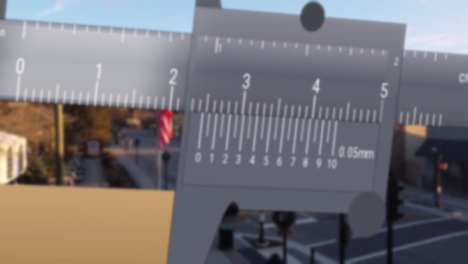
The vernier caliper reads 24.5 mm
